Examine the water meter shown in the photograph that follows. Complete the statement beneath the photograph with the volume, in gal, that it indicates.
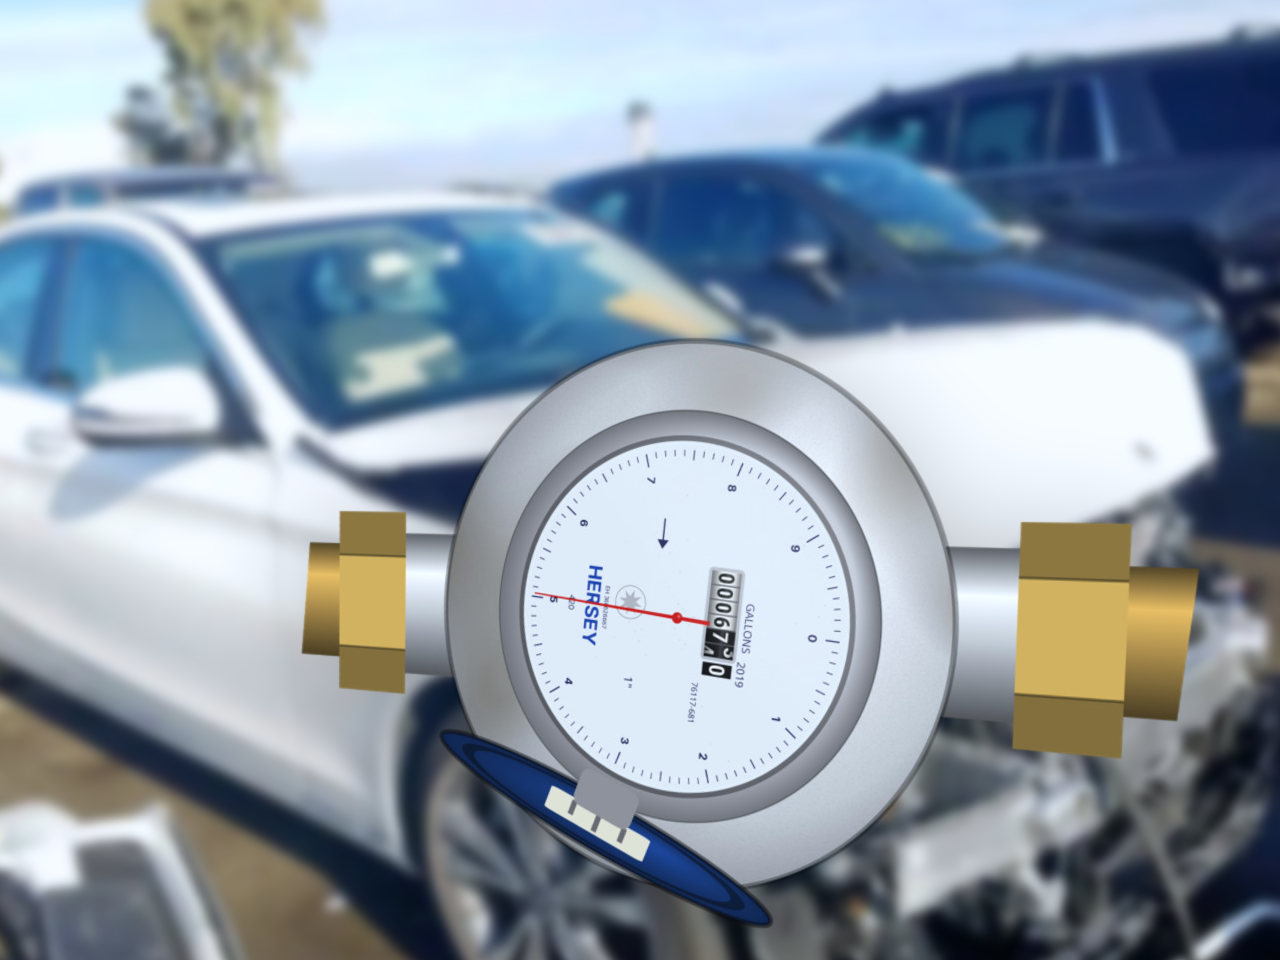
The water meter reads 6735.0 gal
